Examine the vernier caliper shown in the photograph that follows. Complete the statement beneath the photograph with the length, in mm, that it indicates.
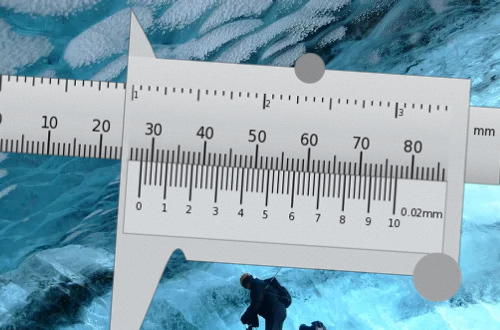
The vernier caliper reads 28.0 mm
